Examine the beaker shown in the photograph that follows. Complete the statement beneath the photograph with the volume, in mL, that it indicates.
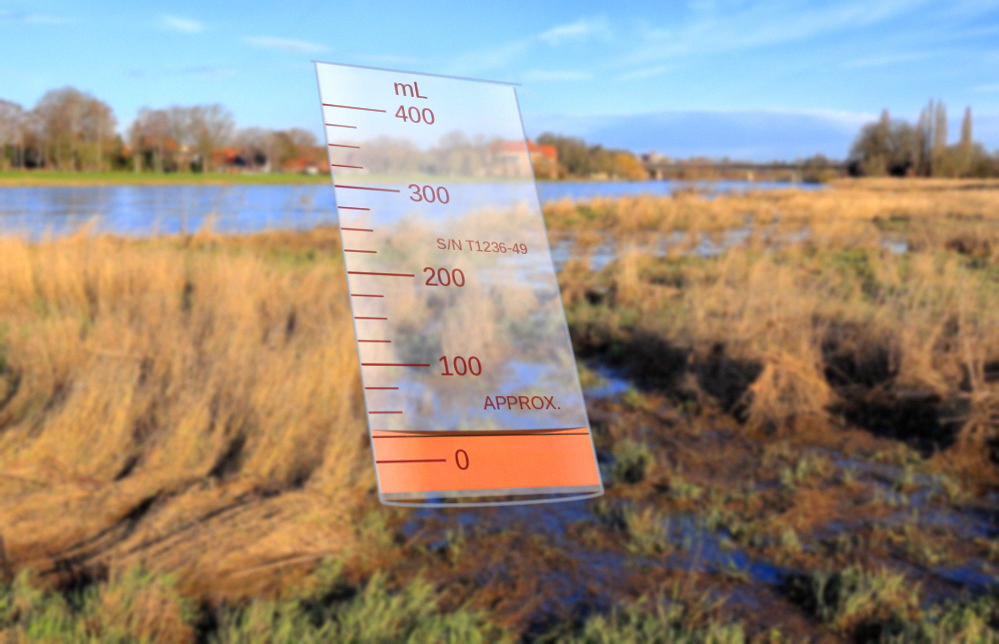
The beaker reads 25 mL
